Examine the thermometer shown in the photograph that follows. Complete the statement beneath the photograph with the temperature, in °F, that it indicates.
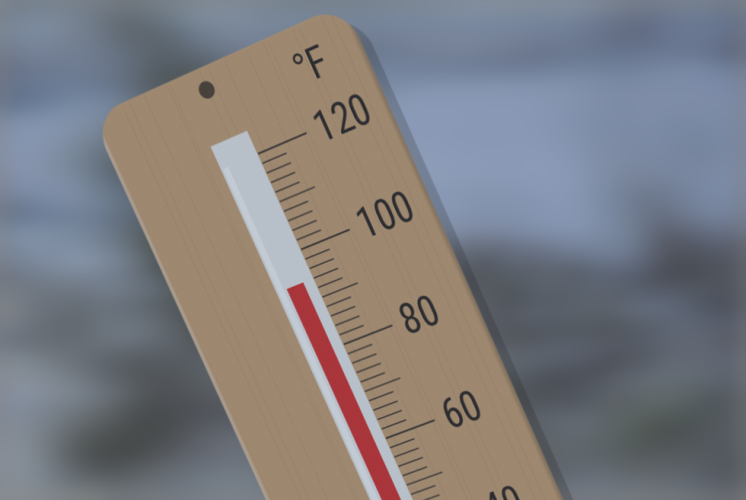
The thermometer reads 94 °F
